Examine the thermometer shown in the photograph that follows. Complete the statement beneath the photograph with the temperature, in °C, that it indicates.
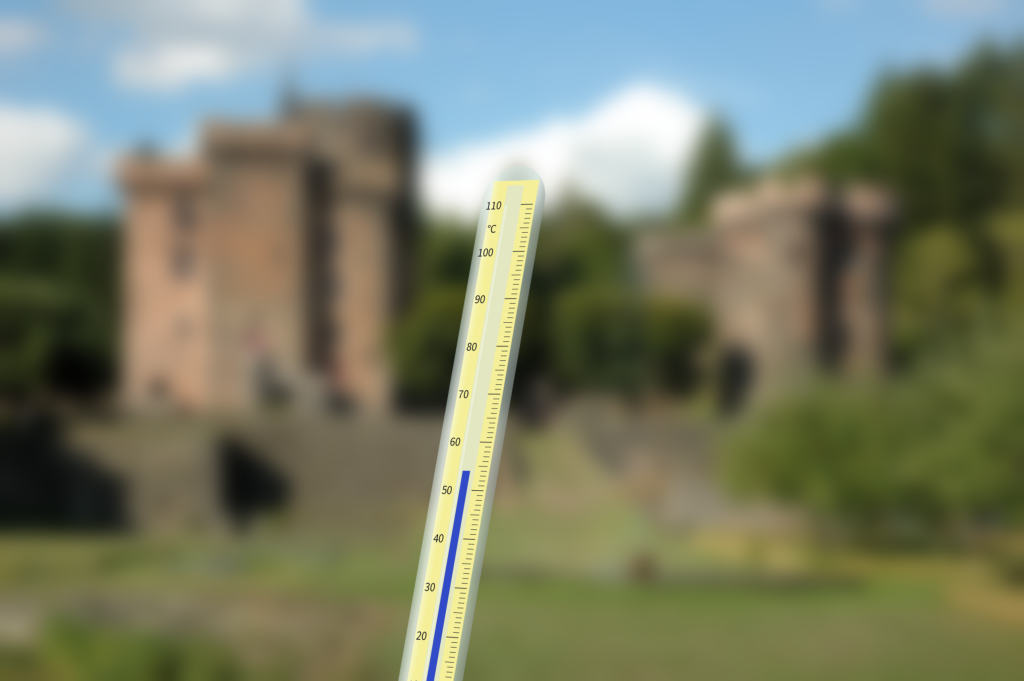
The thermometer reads 54 °C
